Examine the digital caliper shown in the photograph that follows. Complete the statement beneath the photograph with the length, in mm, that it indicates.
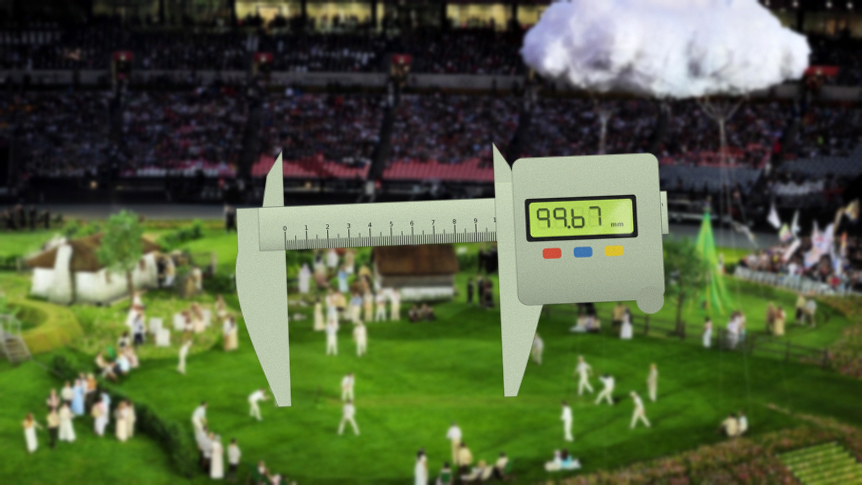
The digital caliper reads 99.67 mm
